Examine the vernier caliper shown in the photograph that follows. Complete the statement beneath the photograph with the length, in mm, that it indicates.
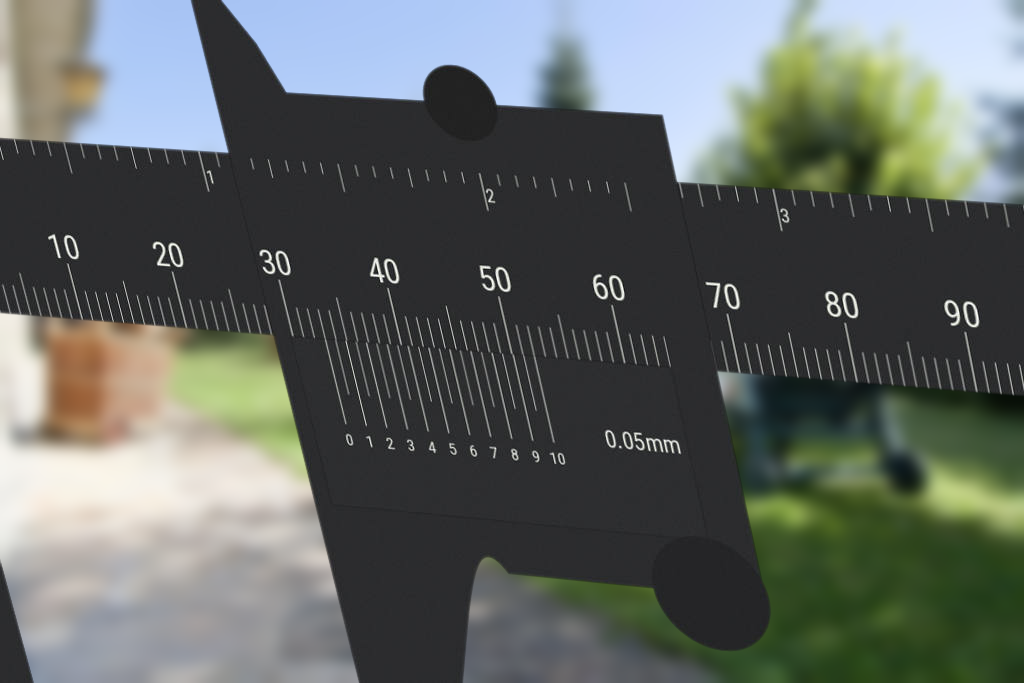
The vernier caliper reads 33.0 mm
